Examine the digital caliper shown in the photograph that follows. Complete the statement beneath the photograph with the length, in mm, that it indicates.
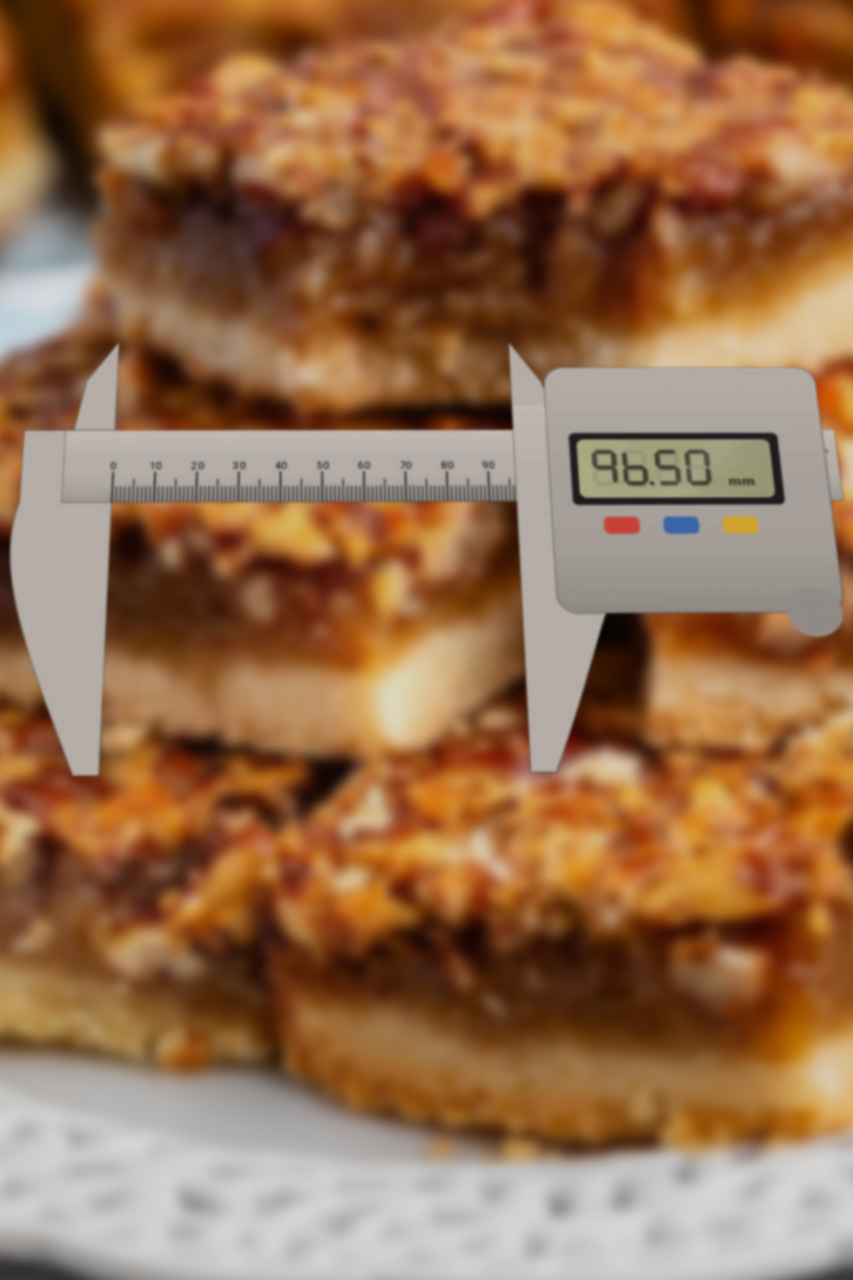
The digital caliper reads 96.50 mm
